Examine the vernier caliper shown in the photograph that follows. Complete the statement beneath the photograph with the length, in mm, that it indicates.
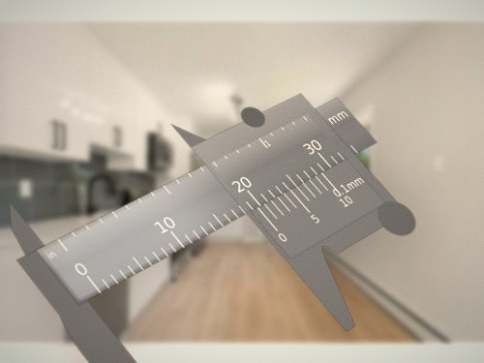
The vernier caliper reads 19.6 mm
